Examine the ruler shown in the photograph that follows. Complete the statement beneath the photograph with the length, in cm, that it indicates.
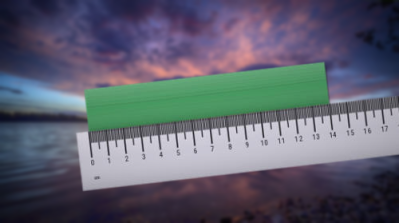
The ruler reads 14 cm
